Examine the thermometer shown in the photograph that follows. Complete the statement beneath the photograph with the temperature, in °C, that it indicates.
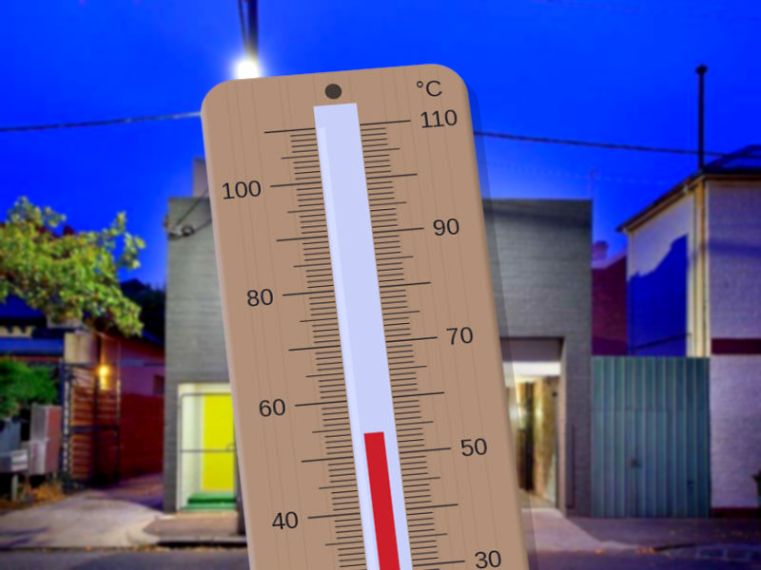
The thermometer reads 54 °C
